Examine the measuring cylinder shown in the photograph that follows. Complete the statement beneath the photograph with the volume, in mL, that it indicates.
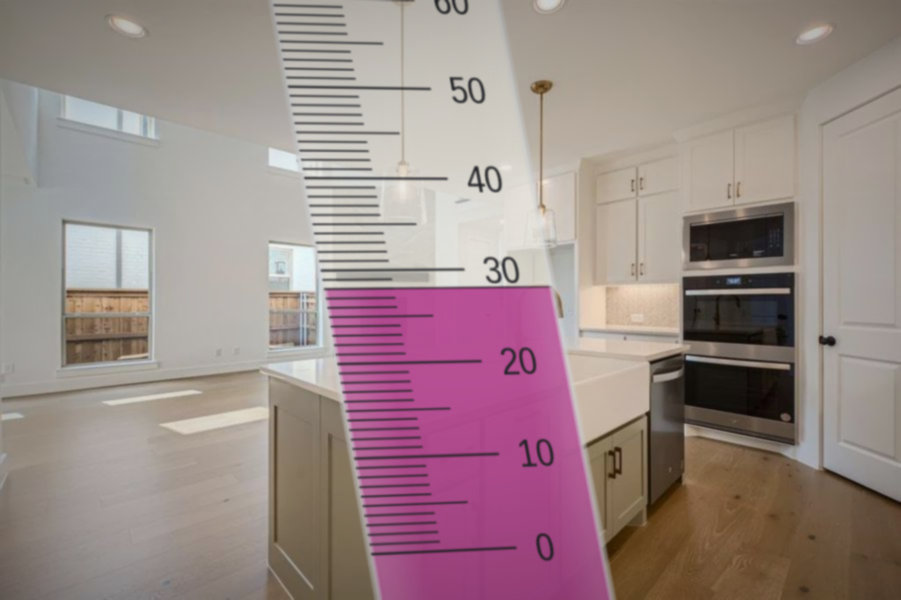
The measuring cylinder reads 28 mL
